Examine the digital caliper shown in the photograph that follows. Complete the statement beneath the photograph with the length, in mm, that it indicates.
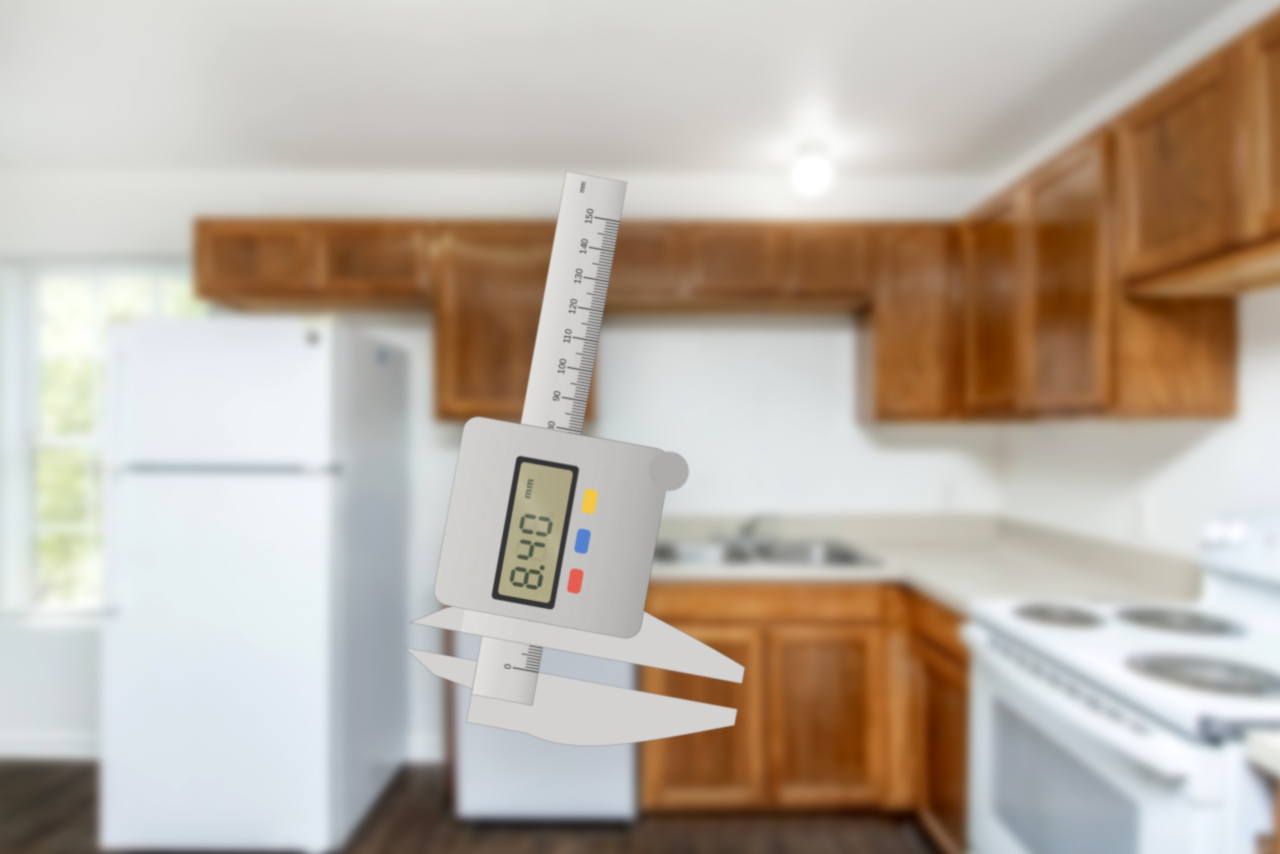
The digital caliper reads 8.40 mm
